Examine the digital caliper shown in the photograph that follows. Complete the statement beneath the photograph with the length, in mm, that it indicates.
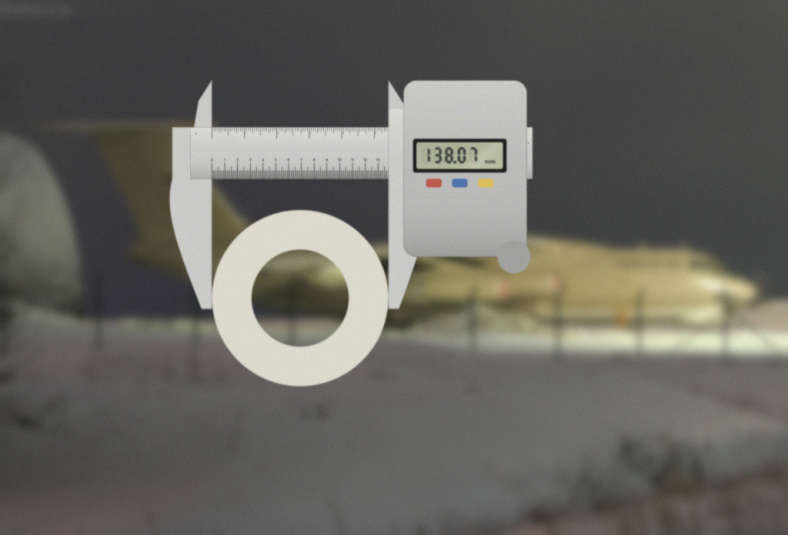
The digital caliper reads 138.07 mm
